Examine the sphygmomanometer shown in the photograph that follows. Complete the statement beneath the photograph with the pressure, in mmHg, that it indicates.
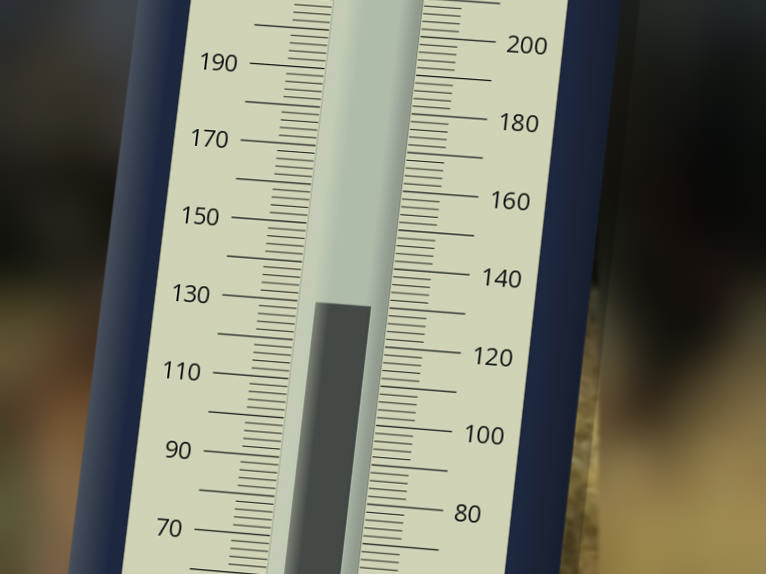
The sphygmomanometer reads 130 mmHg
